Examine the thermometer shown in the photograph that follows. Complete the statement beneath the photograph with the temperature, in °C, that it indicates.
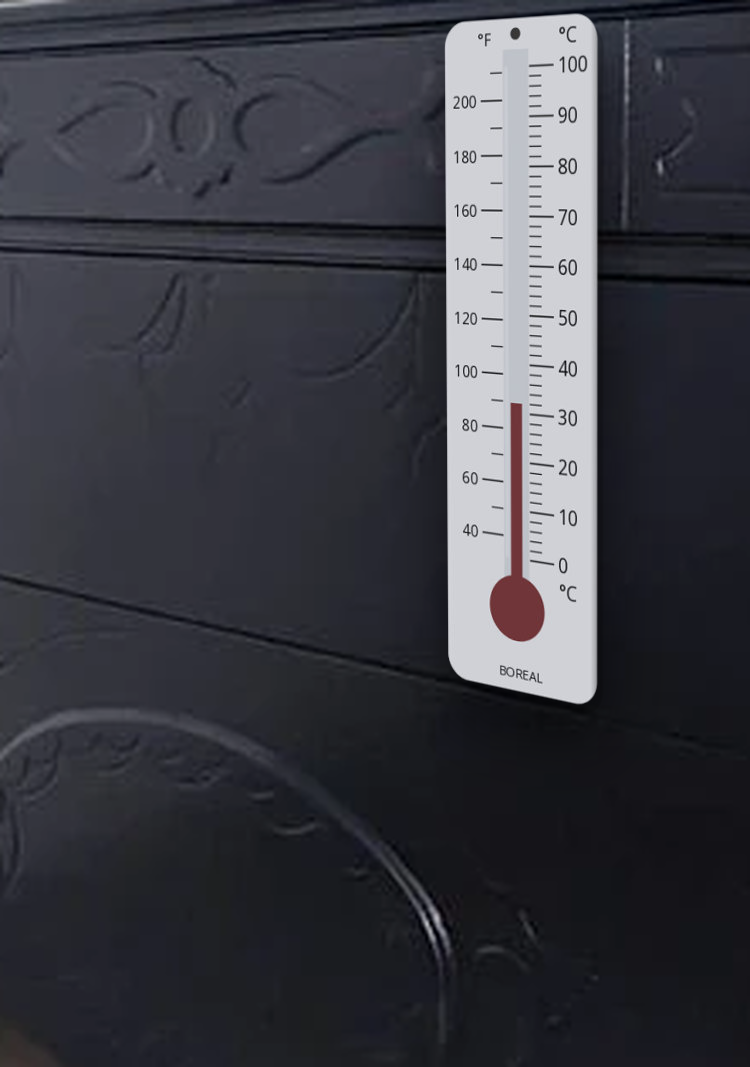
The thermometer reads 32 °C
